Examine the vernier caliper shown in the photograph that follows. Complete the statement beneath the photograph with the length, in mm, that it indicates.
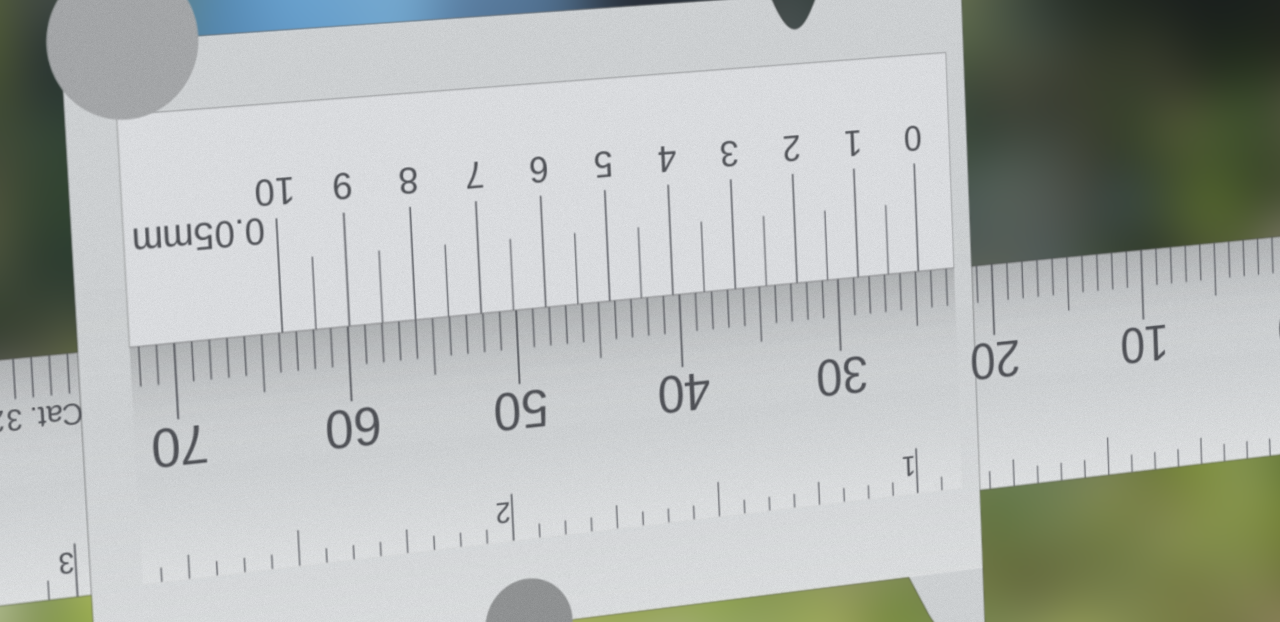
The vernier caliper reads 24.8 mm
